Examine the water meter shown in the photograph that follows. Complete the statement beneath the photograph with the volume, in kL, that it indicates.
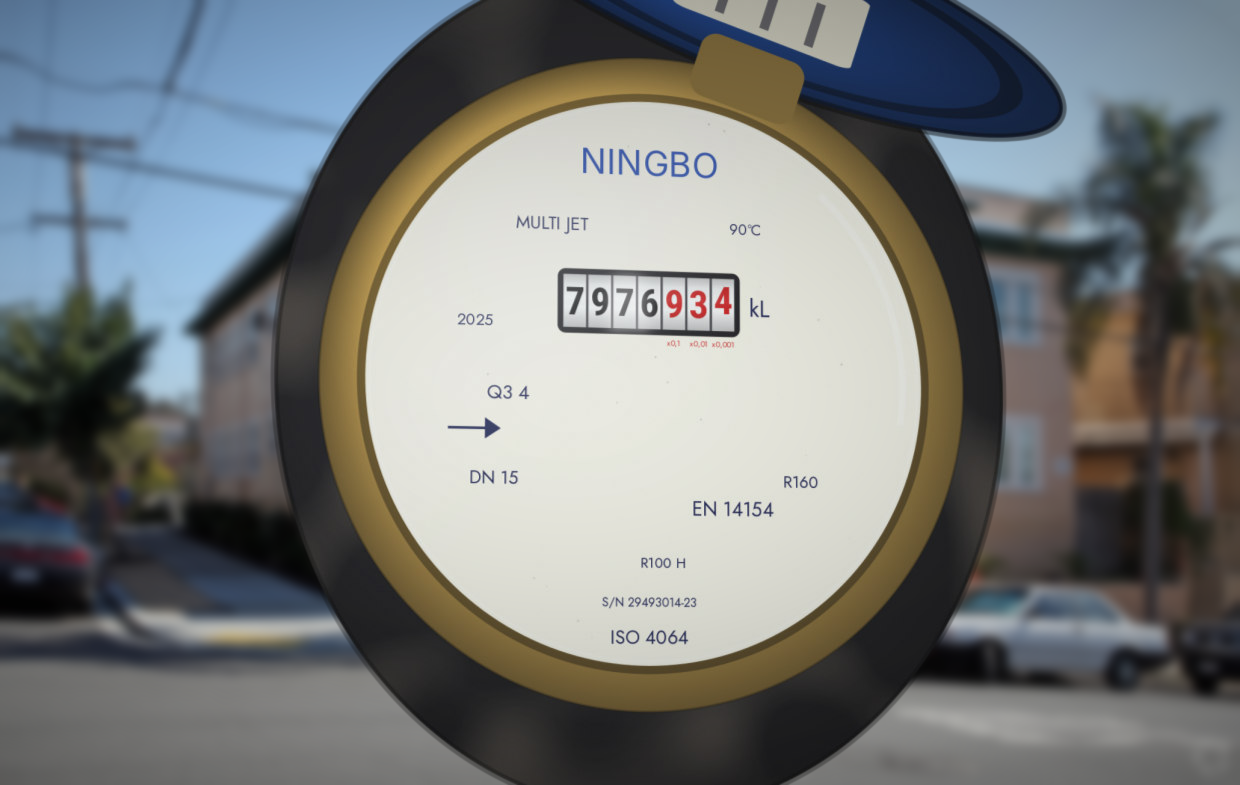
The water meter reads 7976.934 kL
